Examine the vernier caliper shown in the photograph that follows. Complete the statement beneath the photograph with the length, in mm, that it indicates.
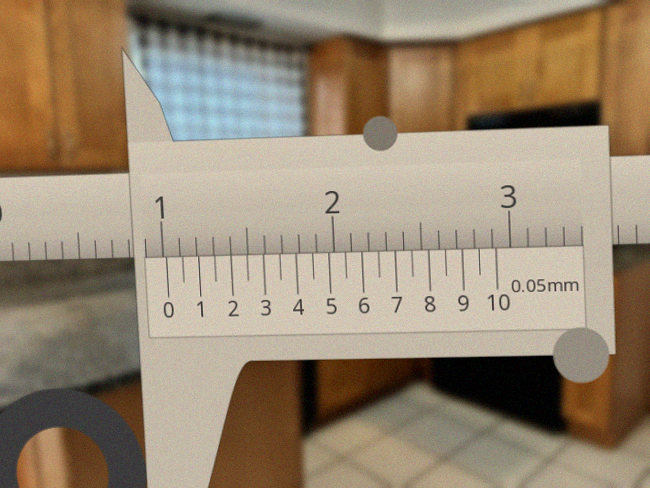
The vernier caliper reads 10.2 mm
